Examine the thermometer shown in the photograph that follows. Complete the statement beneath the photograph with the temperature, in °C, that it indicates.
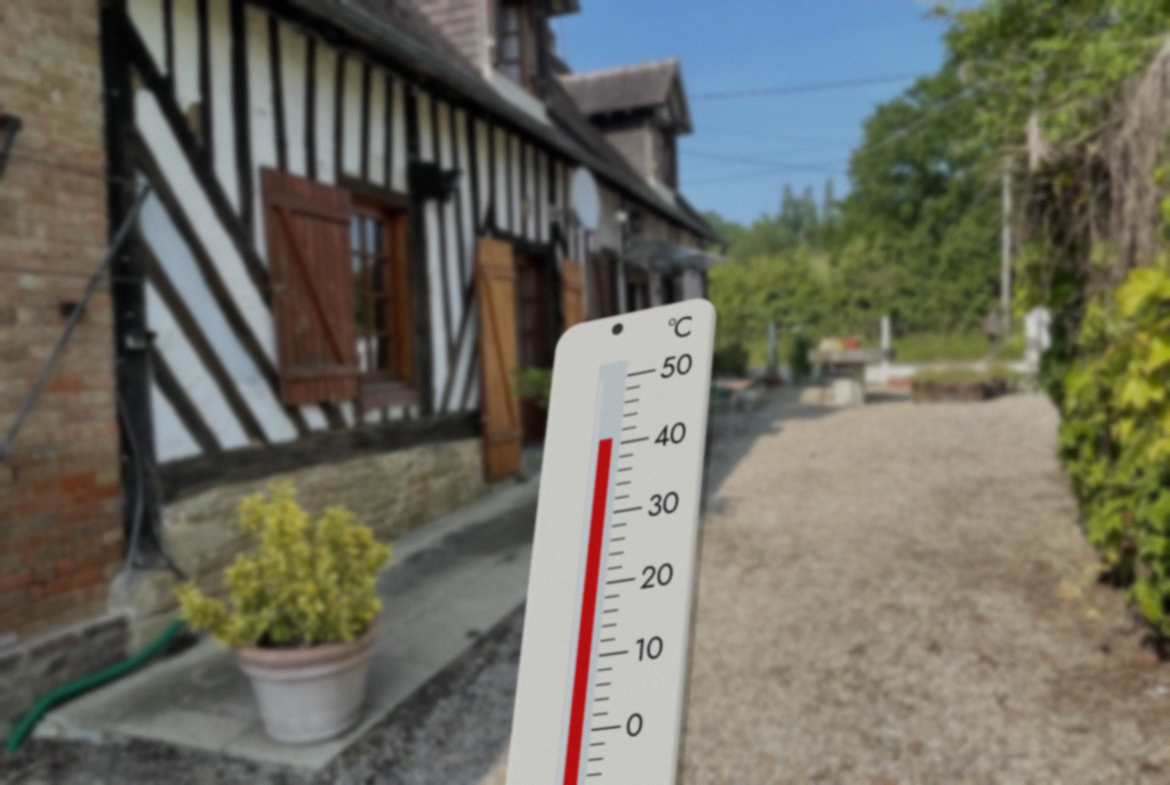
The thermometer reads 41 °C
